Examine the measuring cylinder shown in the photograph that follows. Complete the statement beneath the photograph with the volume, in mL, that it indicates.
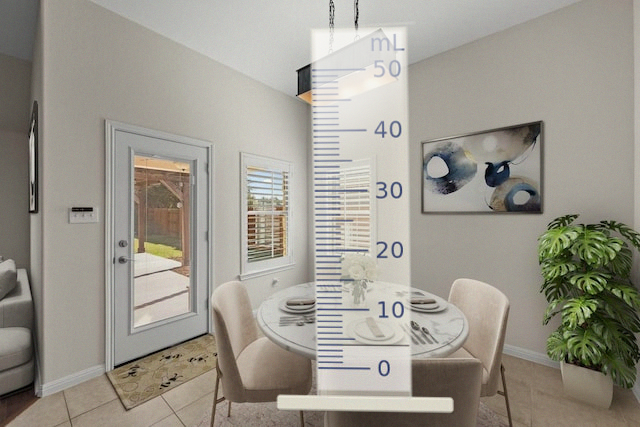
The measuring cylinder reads 4 mL
